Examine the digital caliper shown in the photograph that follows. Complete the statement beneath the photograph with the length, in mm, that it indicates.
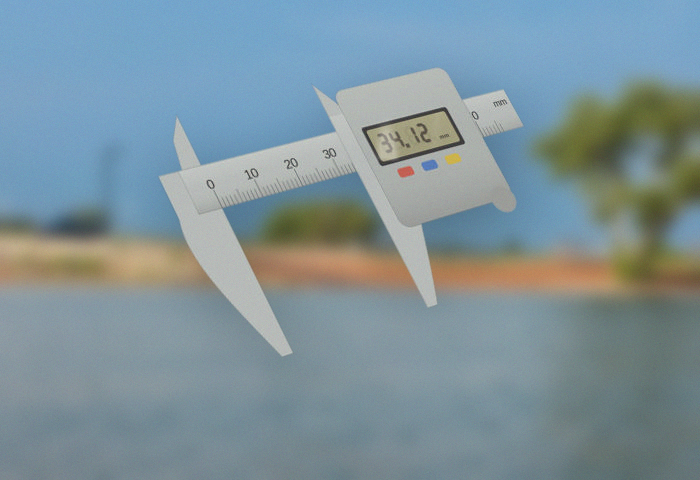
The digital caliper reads 34.12 mm
